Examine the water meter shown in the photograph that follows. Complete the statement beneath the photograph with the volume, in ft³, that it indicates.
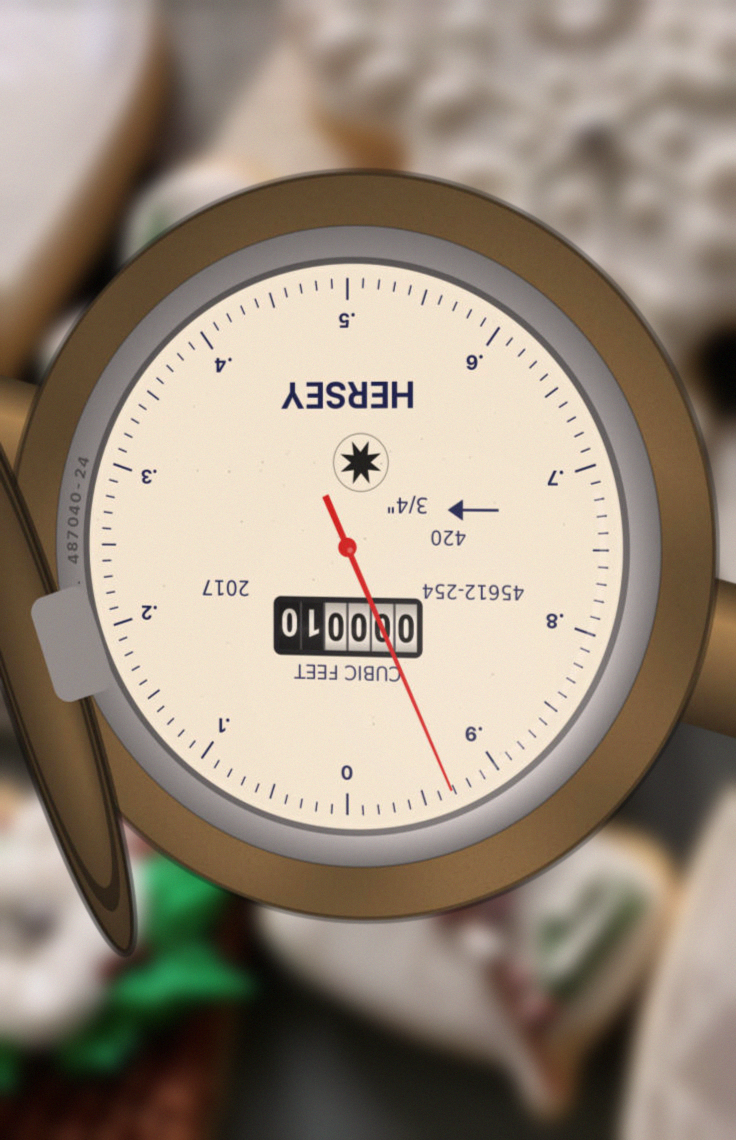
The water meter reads 9.93 ft³
